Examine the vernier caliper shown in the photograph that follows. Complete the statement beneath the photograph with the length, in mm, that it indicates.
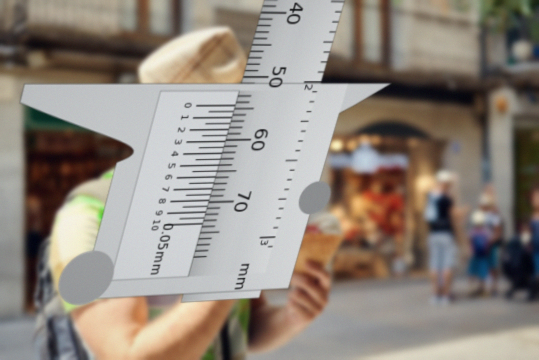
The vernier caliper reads 54.5 mm
